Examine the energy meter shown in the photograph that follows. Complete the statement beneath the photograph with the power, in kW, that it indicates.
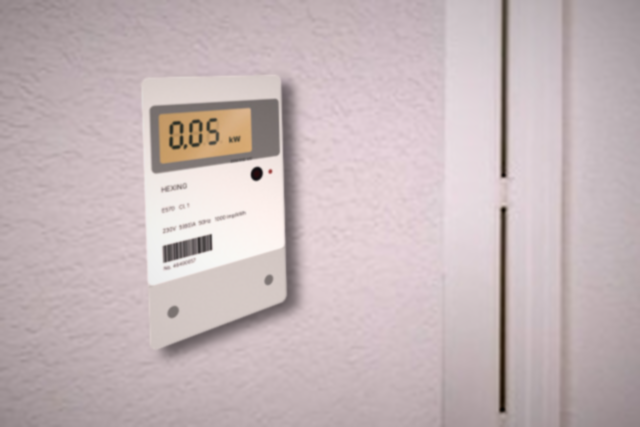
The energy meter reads 0.05 kW
